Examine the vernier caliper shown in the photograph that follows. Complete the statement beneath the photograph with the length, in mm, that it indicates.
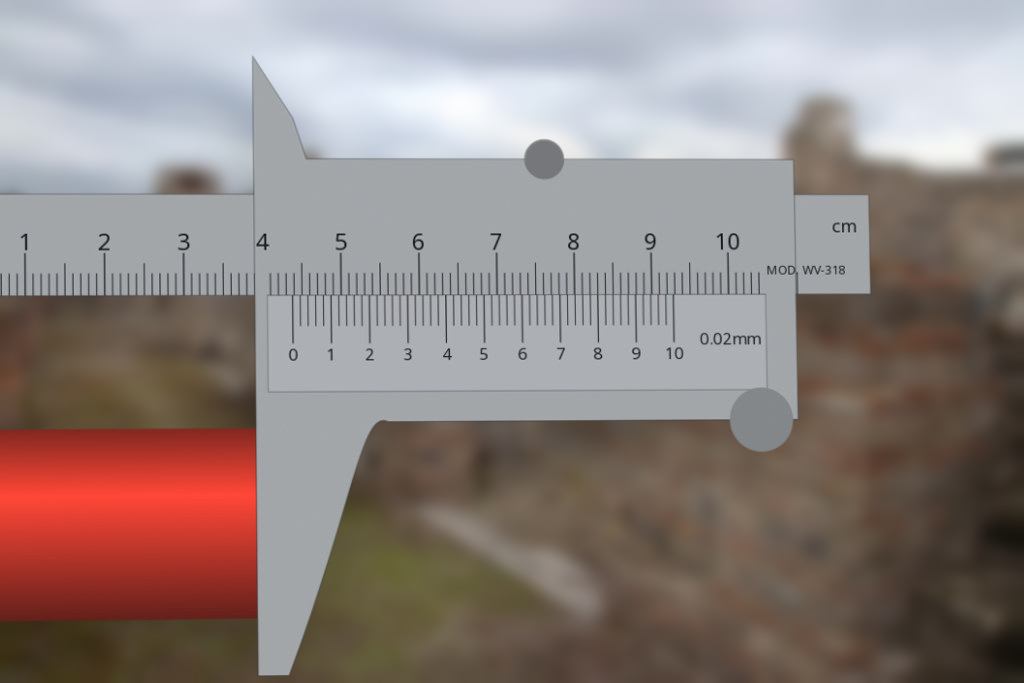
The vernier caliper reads 43.8 mm
